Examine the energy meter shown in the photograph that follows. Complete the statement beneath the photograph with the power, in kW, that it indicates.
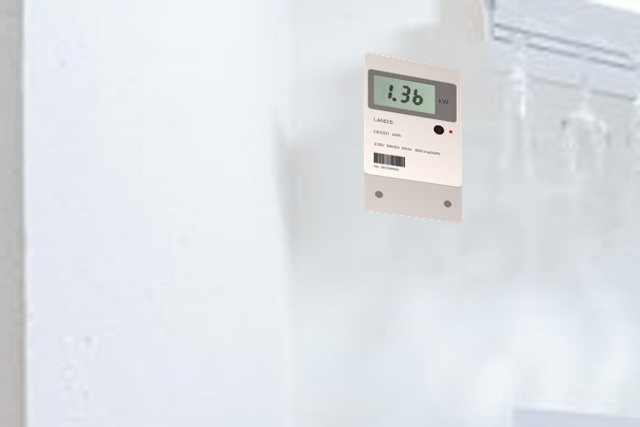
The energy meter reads 1.36 kW
